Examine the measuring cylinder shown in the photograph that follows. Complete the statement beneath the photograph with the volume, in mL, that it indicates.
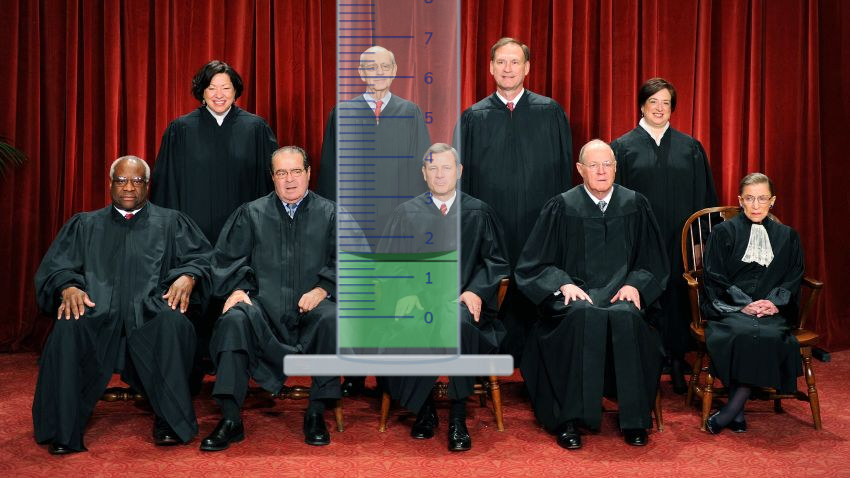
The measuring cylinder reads 1.4 mL
